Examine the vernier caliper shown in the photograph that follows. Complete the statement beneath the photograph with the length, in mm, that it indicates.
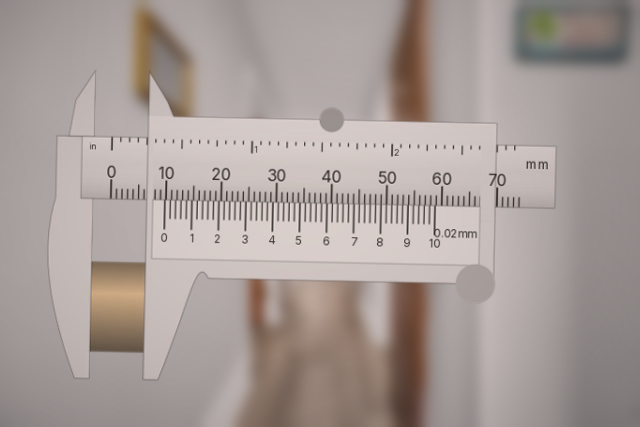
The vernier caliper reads 9.8 mm
